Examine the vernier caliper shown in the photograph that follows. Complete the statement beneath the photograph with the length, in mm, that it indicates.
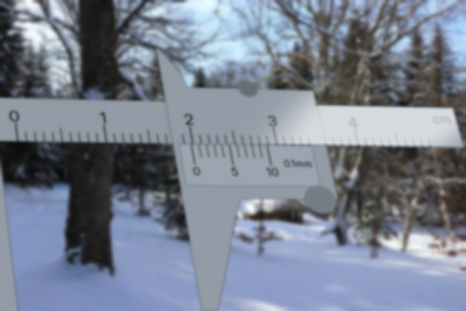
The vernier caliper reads 19.8 mm
